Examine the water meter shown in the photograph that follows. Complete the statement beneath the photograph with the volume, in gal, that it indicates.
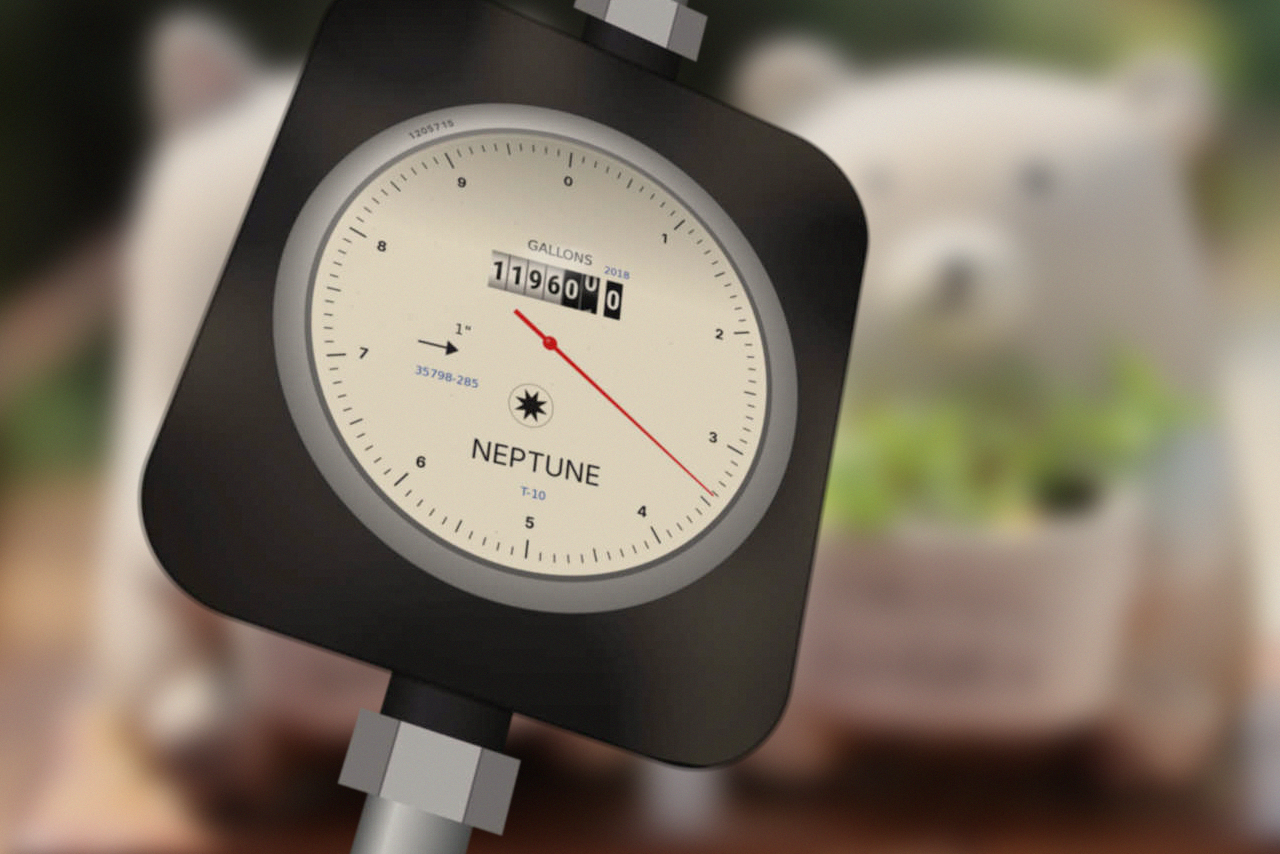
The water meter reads 1196003.4 gal
